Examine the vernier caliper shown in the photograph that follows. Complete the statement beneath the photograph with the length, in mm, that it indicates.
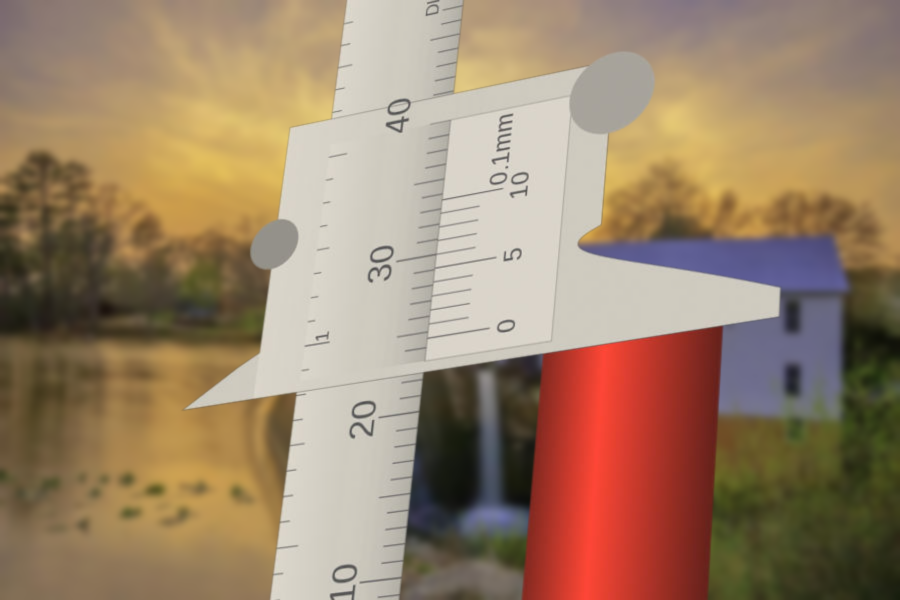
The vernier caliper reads 24.6 mm
